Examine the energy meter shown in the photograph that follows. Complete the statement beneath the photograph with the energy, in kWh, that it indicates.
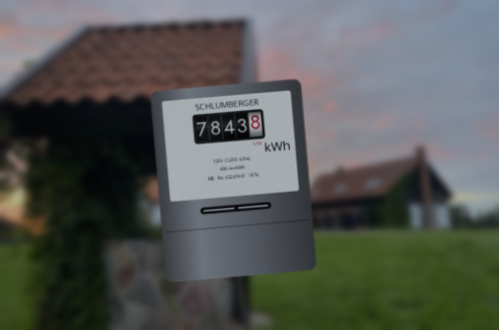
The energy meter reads 7843.8 kWh
